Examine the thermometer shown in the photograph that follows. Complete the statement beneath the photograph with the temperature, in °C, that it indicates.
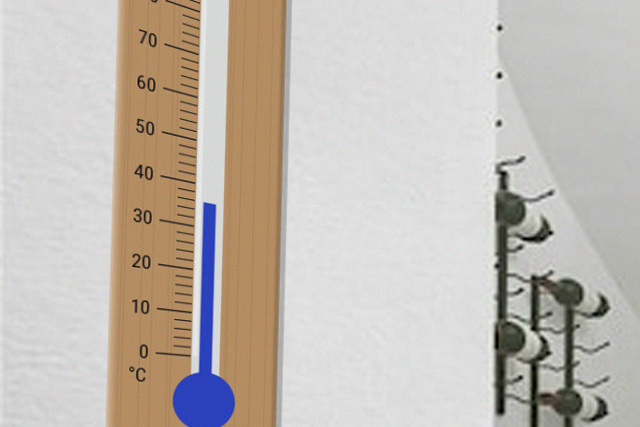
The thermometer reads 36 °C
